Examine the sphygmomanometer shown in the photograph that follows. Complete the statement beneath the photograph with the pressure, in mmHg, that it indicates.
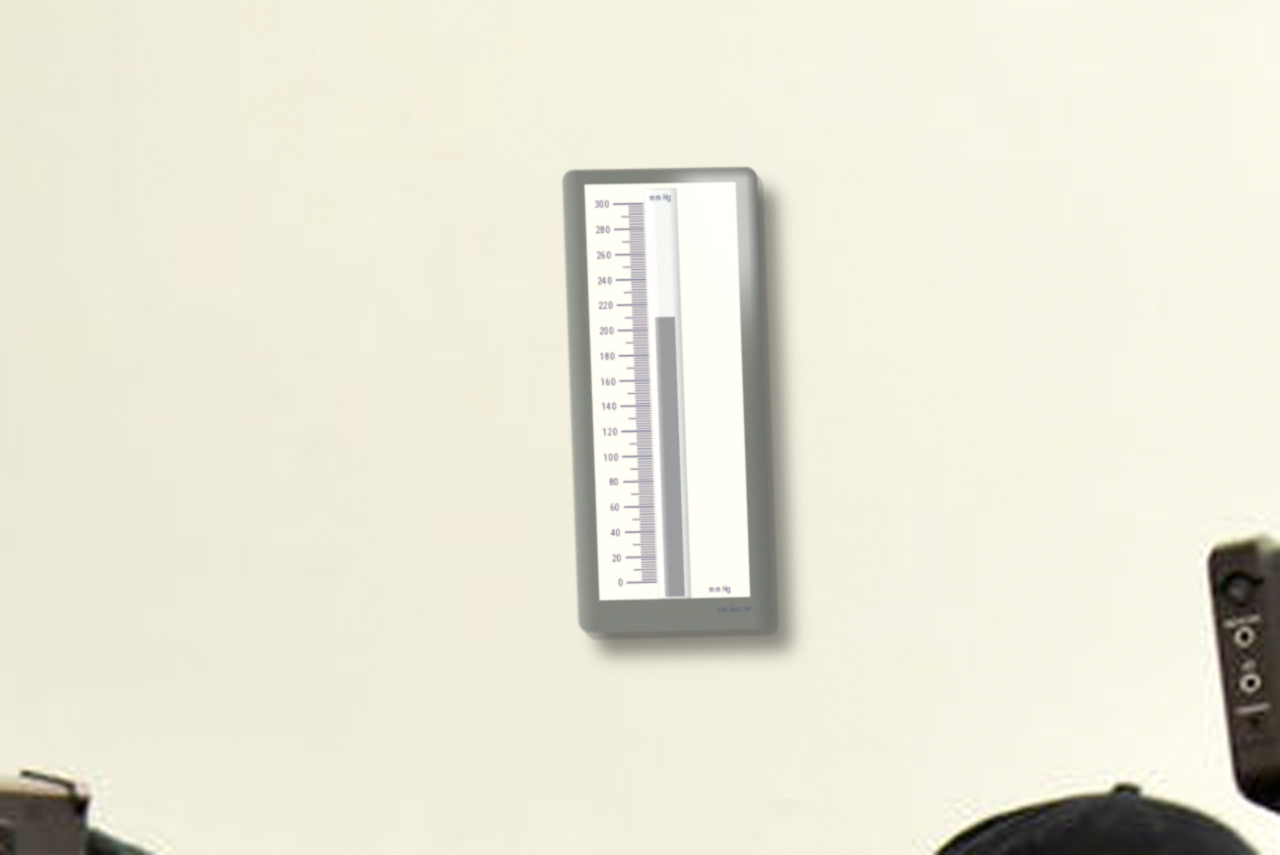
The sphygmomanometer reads 210 mmHg
